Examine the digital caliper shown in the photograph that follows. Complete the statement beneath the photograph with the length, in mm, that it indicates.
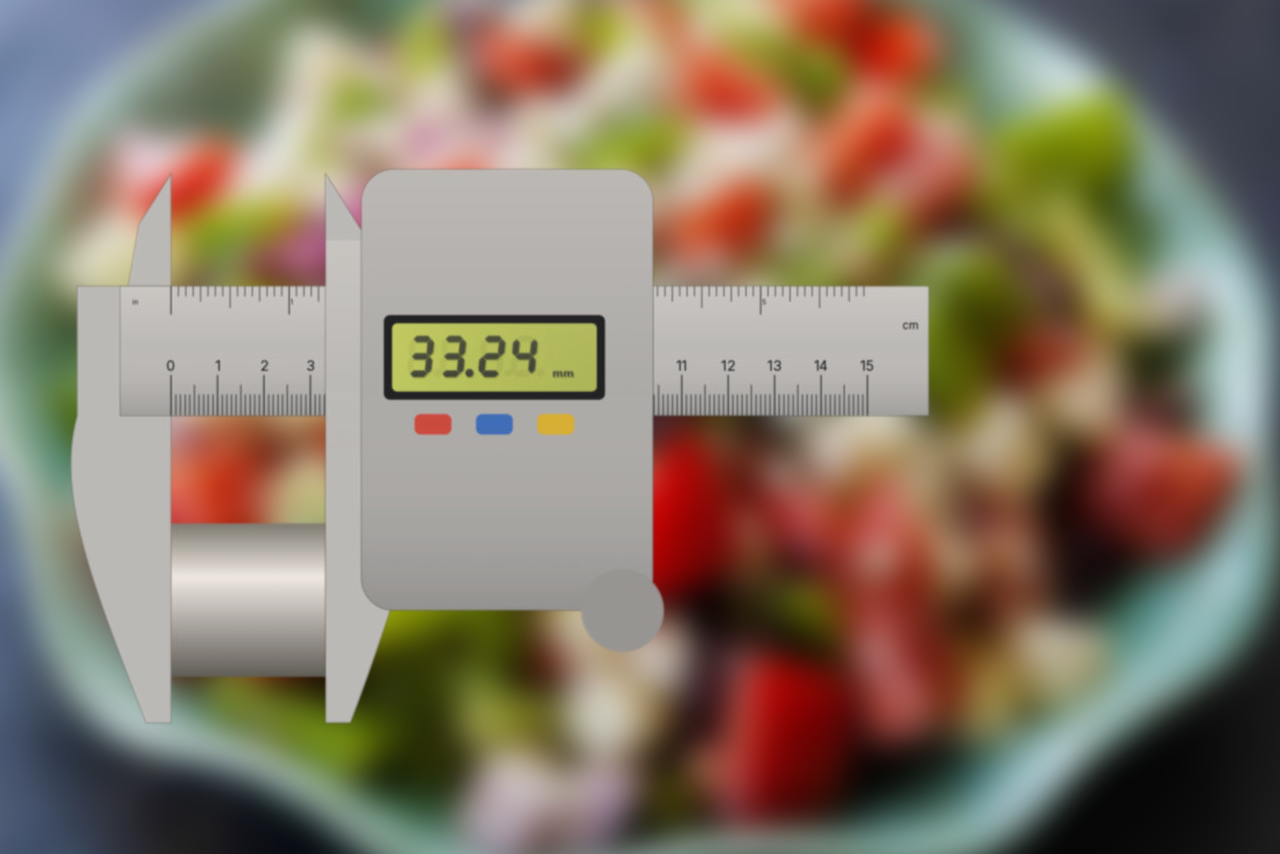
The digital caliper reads 33.24 mm
